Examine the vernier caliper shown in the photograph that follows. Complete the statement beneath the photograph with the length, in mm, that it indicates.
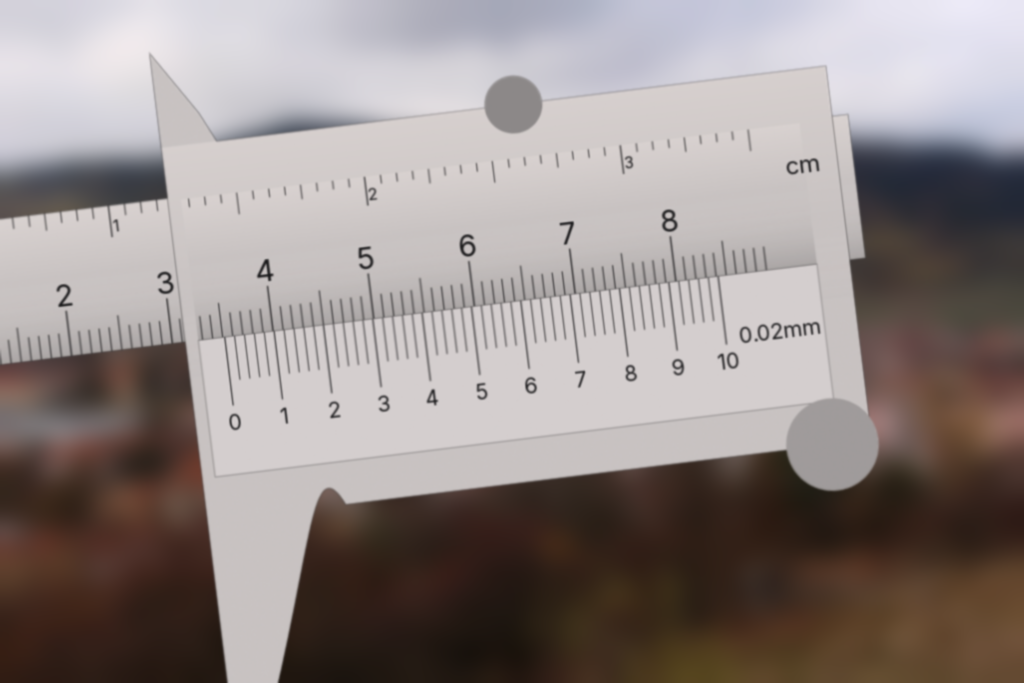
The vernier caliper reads 35.2 mm
